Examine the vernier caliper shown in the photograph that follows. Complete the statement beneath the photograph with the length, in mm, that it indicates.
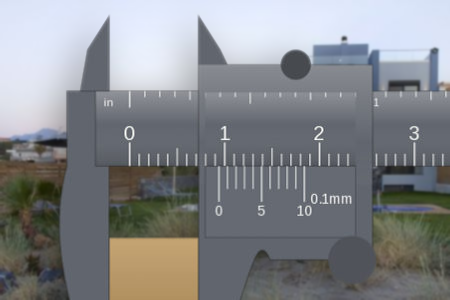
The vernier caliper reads 9.4 mm
